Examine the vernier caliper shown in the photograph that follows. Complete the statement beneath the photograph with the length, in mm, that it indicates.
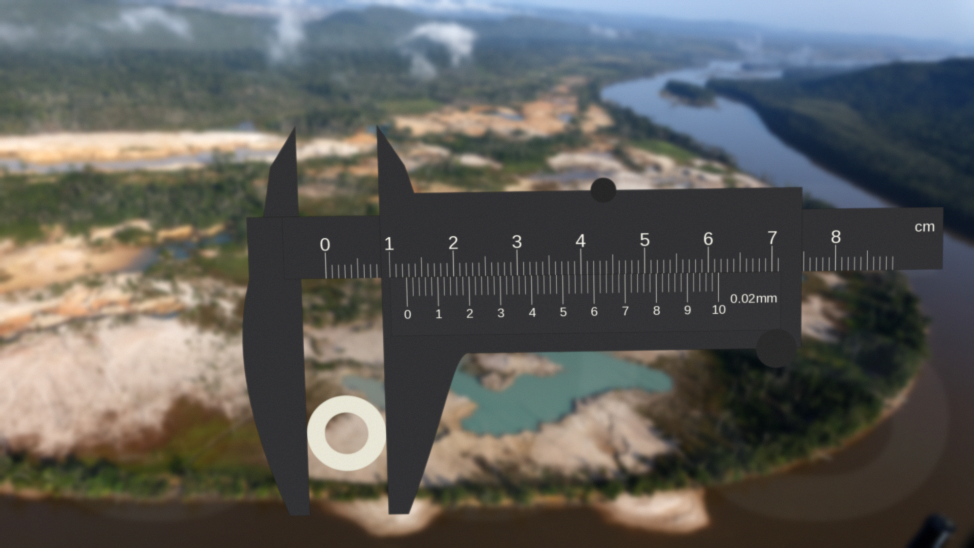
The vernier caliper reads 12.6 mm
